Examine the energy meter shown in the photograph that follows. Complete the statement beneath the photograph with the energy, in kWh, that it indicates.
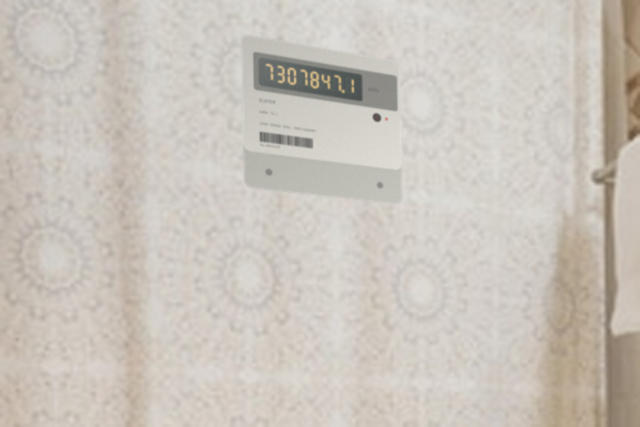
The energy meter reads 7307847.1 kWh
